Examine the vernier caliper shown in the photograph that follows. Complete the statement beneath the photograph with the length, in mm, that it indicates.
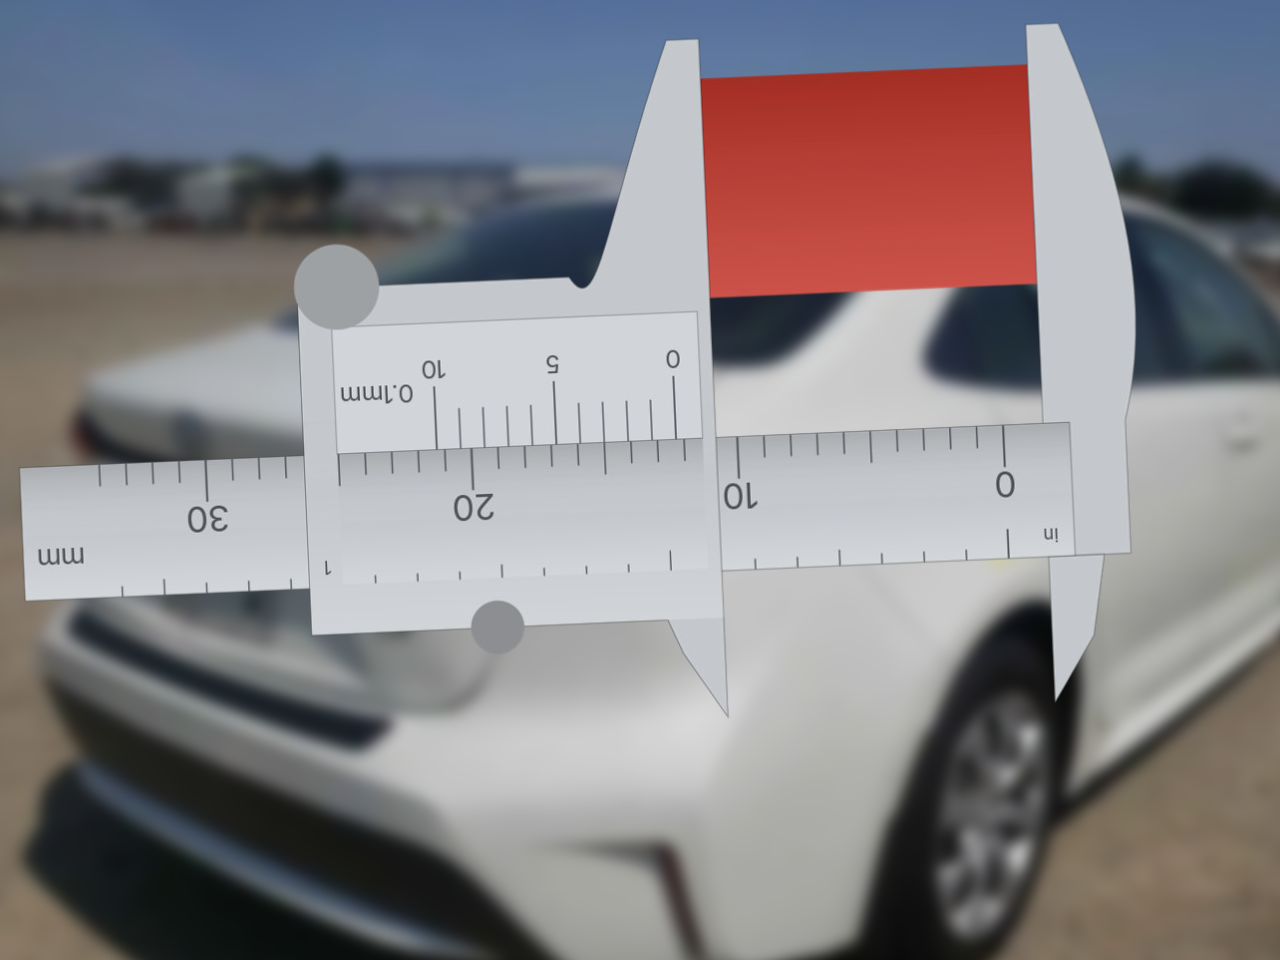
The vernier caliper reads 12.3 mm
